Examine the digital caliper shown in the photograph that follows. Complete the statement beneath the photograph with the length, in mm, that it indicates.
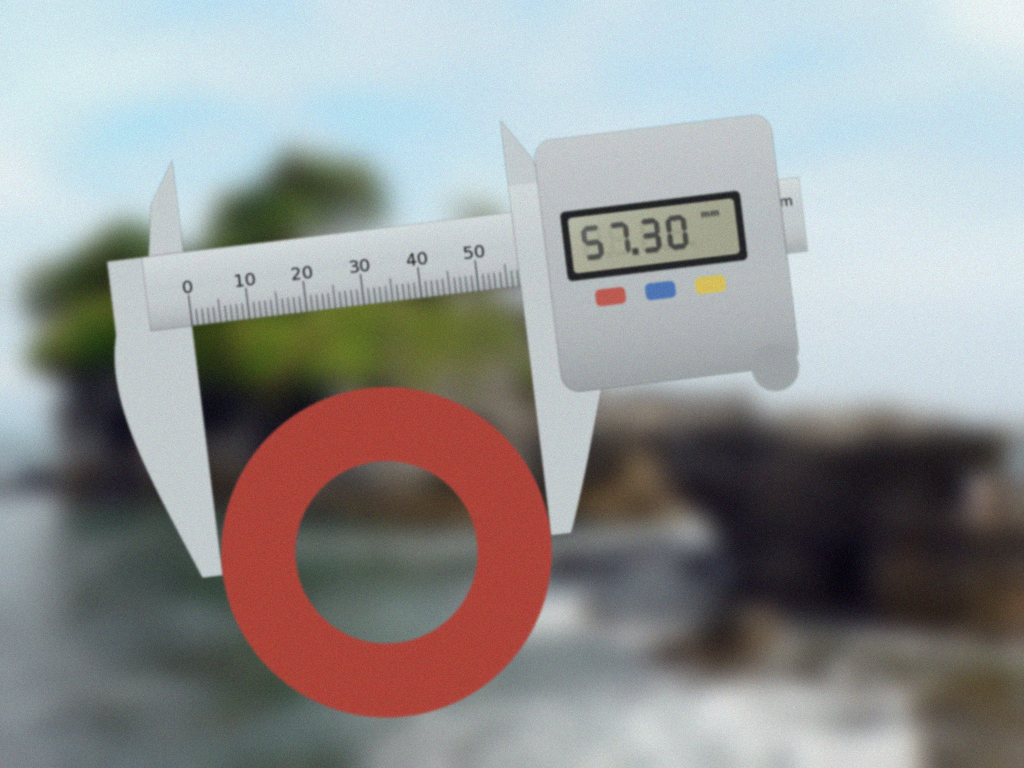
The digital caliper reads 57.30 mm
